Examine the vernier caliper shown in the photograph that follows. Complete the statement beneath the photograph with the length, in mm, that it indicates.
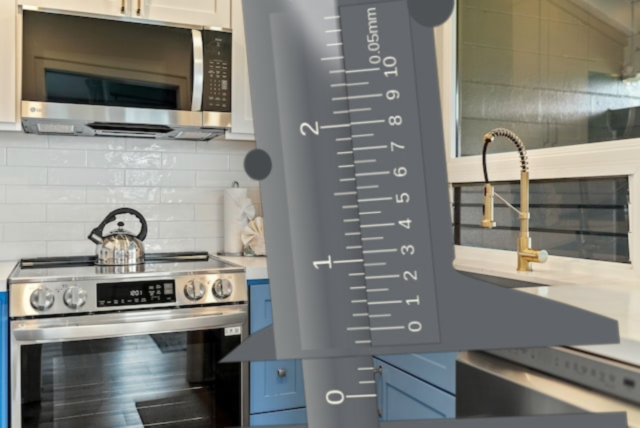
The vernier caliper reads 4.9 mm
